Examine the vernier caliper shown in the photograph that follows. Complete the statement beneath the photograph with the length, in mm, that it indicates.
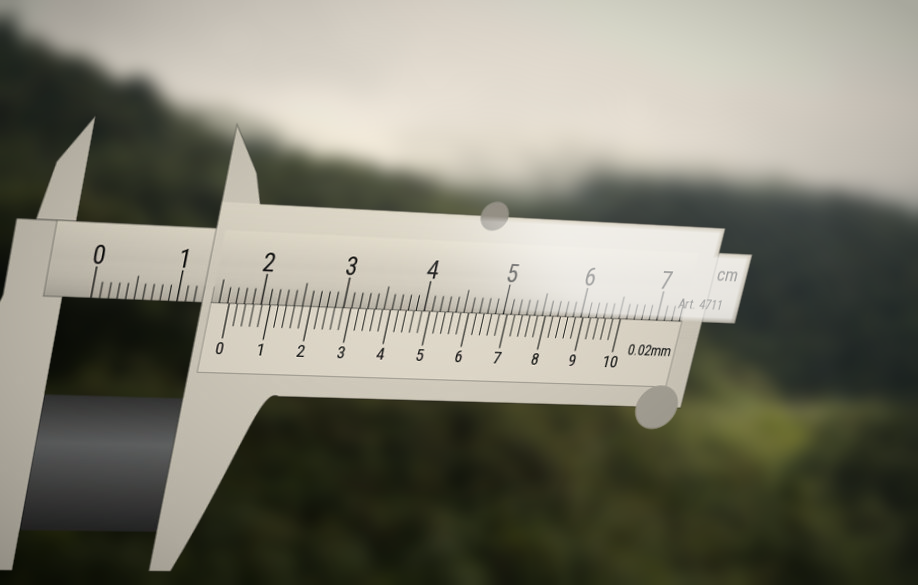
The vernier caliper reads 16.2 mm
